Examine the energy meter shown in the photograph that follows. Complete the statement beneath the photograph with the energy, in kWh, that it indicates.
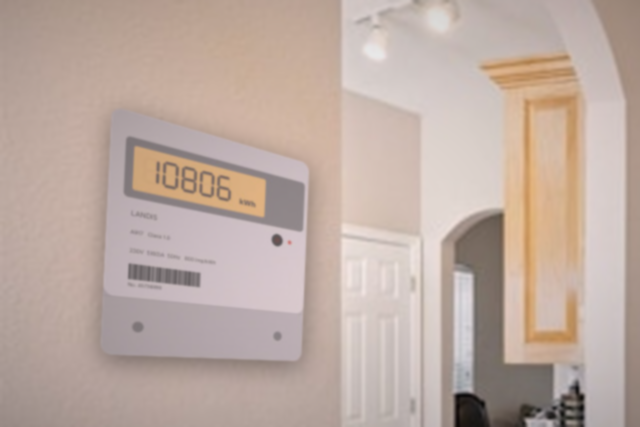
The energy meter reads 10806 kWh
